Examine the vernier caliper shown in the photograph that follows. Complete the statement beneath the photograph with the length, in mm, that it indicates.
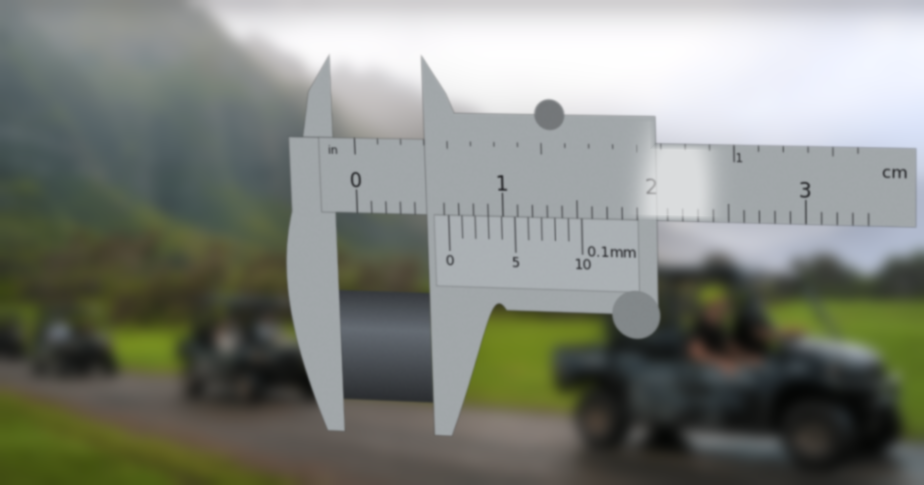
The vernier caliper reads 6.3 mm
